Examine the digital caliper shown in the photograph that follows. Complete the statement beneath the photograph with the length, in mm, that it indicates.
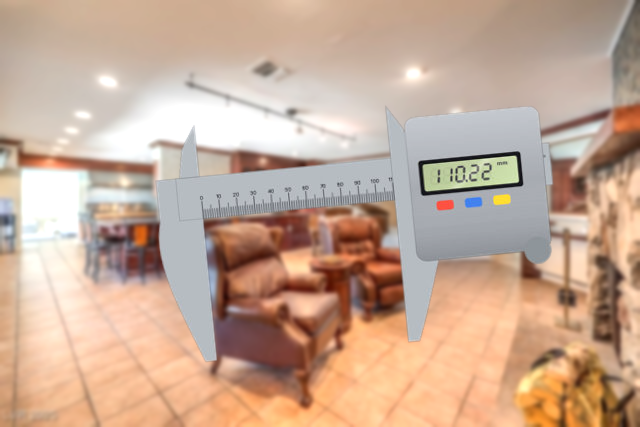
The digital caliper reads 110.22 mm
